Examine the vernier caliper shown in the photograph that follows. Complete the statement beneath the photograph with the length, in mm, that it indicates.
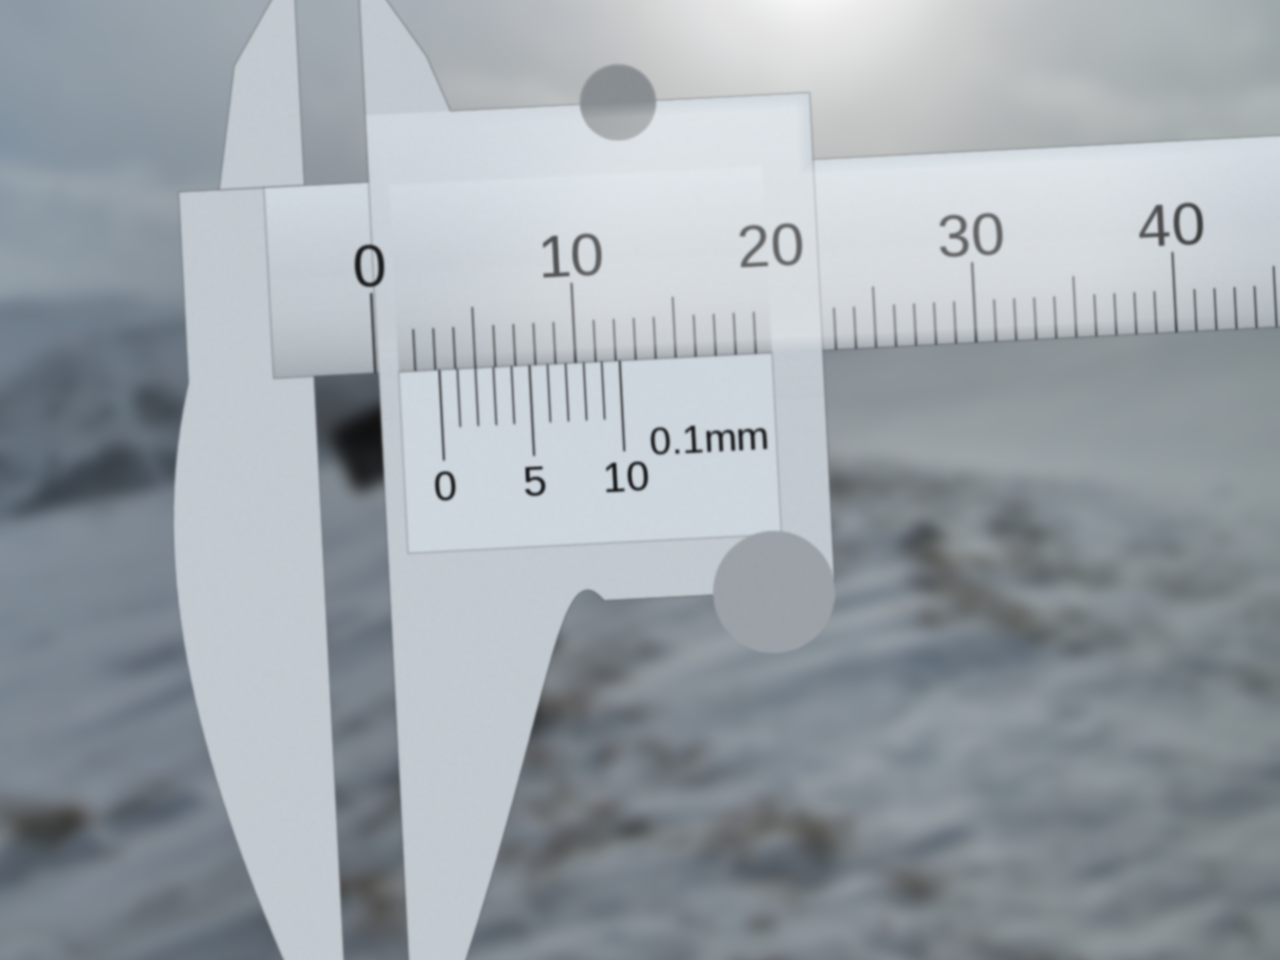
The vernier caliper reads 3.2 mm
